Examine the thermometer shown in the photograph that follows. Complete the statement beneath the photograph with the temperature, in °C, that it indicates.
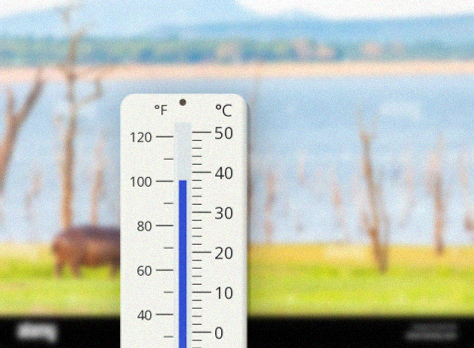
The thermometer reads 38 °C
